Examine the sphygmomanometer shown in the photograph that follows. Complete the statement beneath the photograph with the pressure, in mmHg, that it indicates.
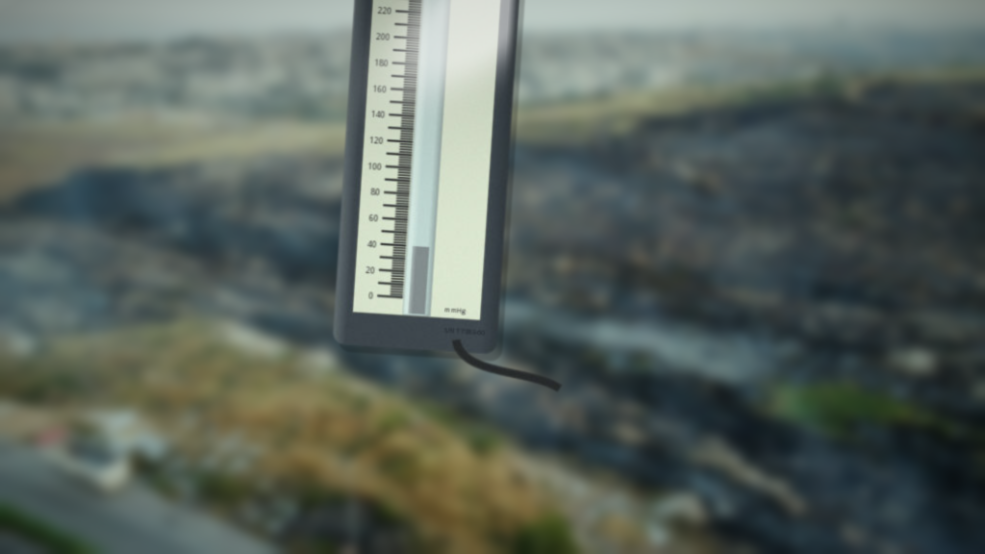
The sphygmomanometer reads 40 mmHg
